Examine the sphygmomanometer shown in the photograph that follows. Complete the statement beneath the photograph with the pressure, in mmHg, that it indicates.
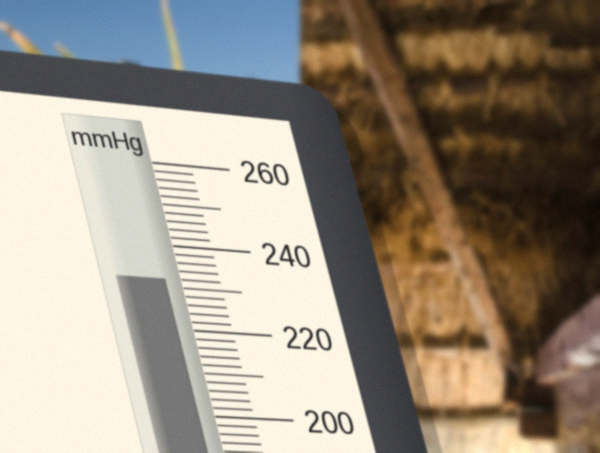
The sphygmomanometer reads 232 mmHg
